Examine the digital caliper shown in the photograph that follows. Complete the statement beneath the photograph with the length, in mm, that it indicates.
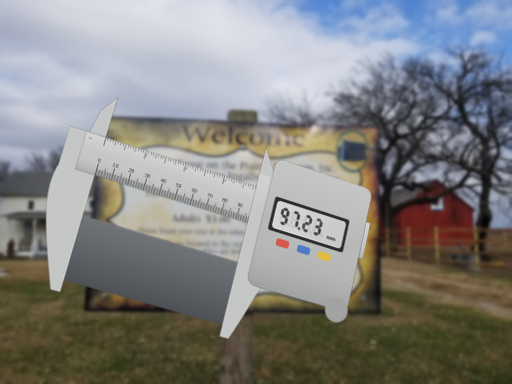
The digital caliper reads 97.23 mm
